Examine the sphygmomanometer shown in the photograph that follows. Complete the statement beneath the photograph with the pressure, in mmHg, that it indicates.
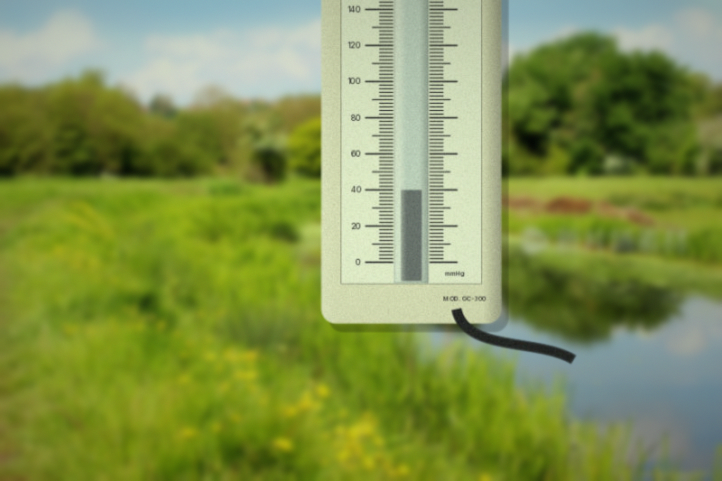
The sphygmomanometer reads 40 mmHg
